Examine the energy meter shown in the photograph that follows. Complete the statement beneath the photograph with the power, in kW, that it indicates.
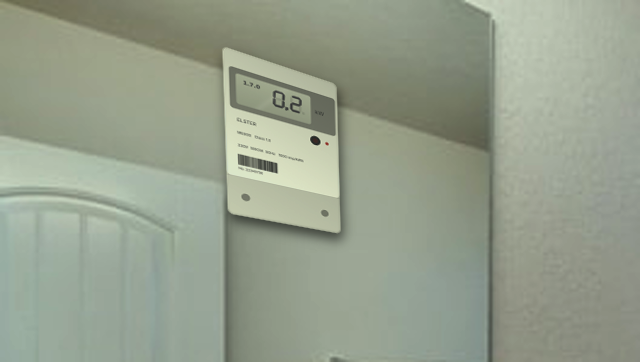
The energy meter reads 0.2 kW
